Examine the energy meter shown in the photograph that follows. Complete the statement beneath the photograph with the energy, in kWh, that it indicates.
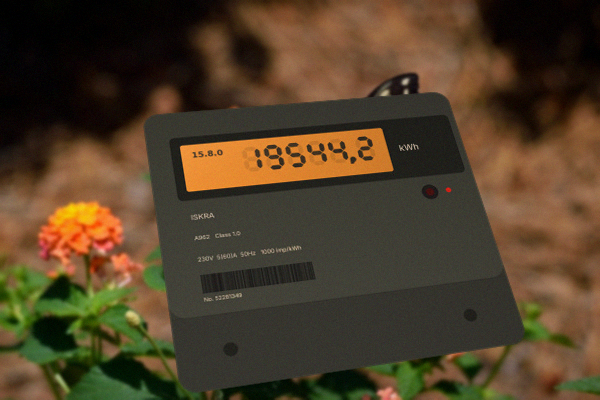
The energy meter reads 19544.2 kWh
